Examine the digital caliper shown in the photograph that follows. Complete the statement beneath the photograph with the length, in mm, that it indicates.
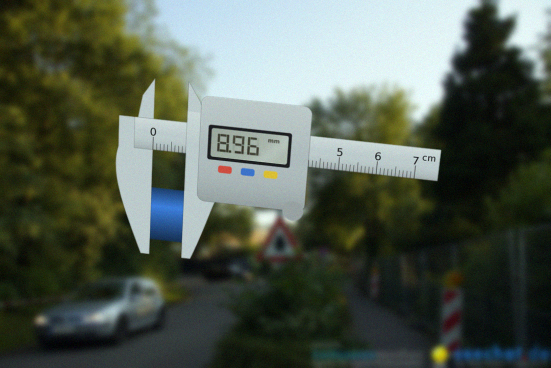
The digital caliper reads 8.96 mm
